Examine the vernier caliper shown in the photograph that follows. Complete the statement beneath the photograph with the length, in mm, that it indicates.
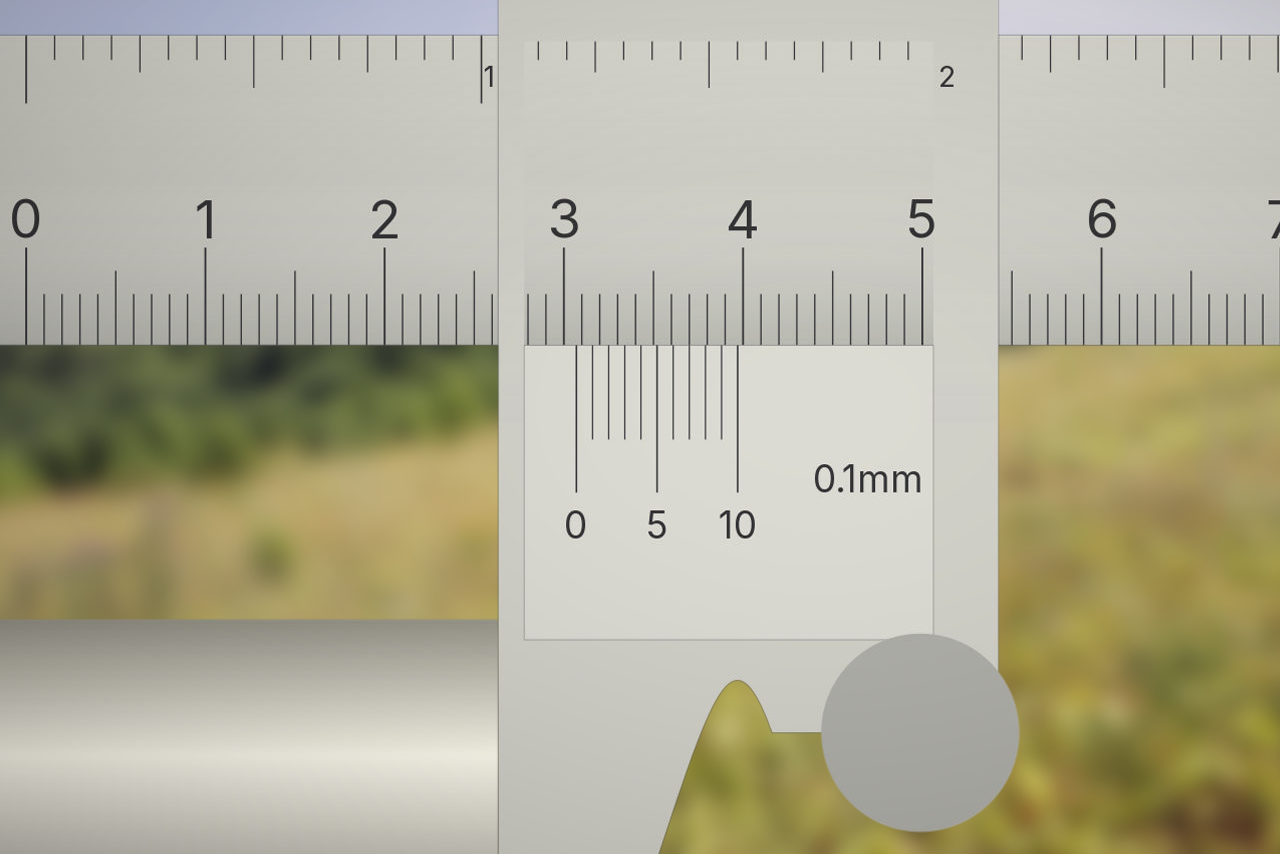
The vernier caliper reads 30.7 mm
